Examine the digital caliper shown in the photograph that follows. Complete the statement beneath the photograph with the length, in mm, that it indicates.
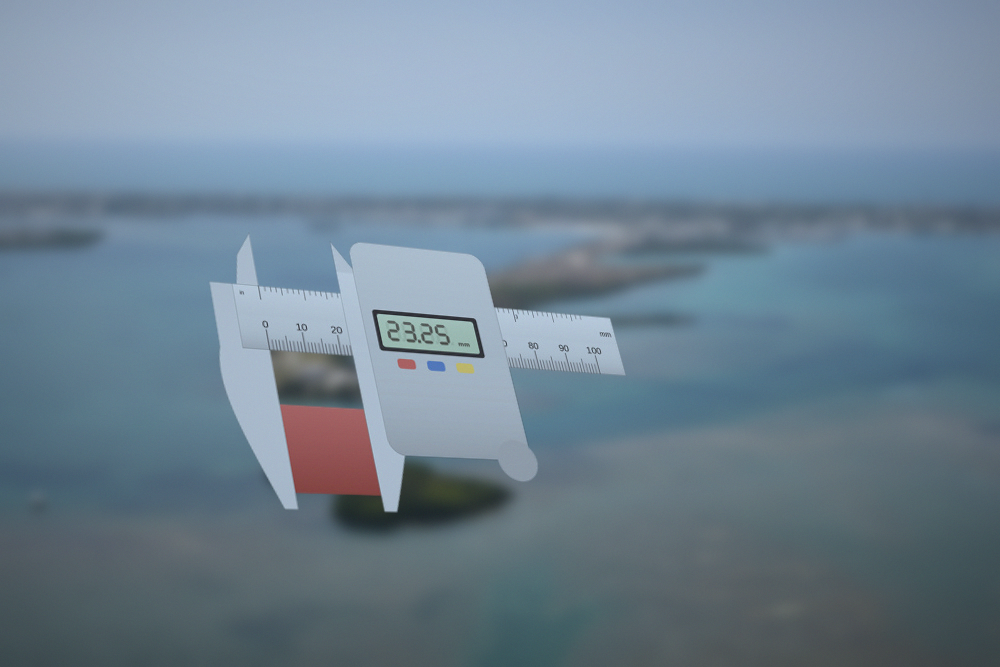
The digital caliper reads 23.25 mm
